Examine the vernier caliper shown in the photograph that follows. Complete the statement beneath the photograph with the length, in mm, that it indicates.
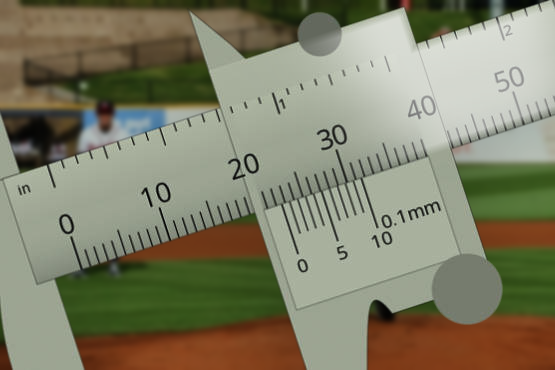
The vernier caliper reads 22.6 mm
